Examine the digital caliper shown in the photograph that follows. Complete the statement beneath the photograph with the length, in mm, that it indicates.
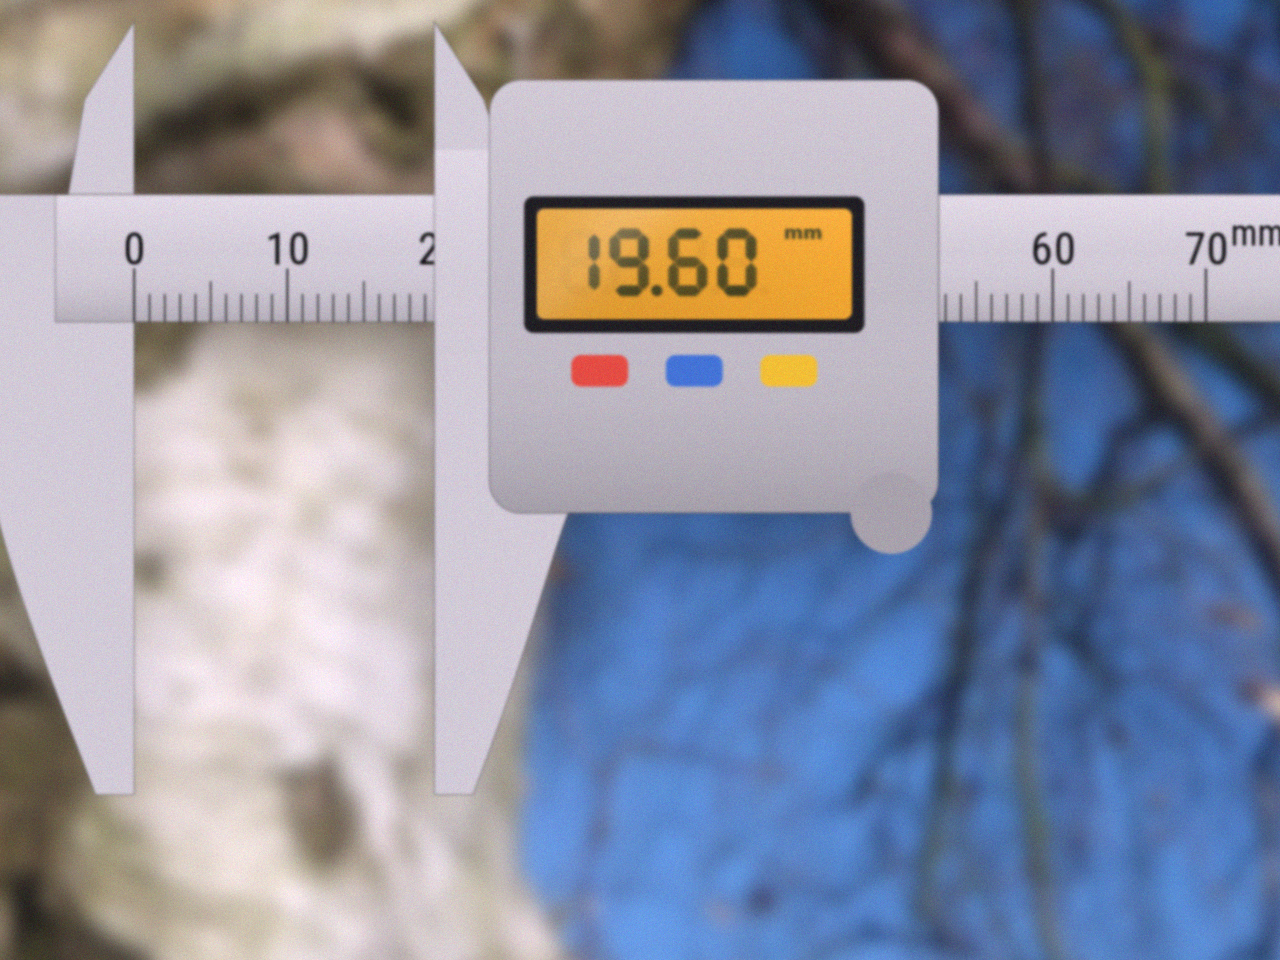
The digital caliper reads 19.60 mm
